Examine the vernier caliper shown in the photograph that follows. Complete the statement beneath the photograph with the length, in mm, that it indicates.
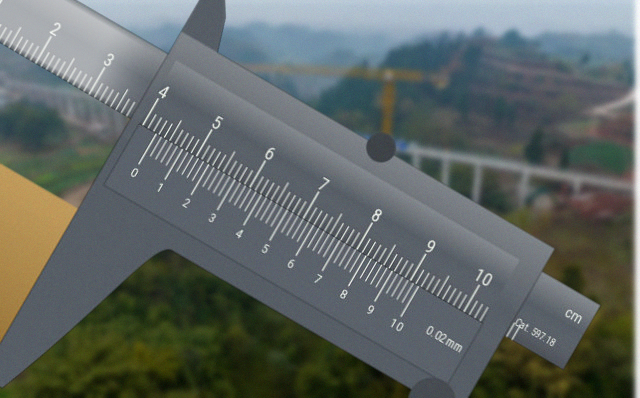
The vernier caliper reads 42.6 mm
